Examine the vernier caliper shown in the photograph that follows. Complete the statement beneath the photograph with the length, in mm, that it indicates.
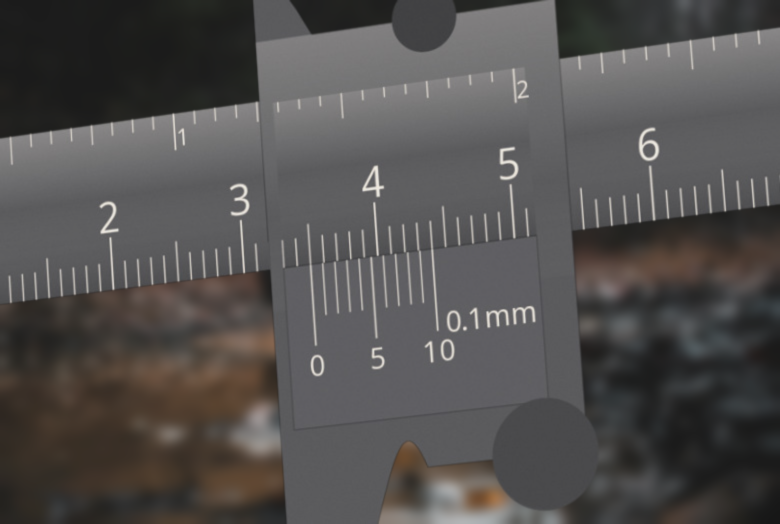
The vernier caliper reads 35.0 mm
